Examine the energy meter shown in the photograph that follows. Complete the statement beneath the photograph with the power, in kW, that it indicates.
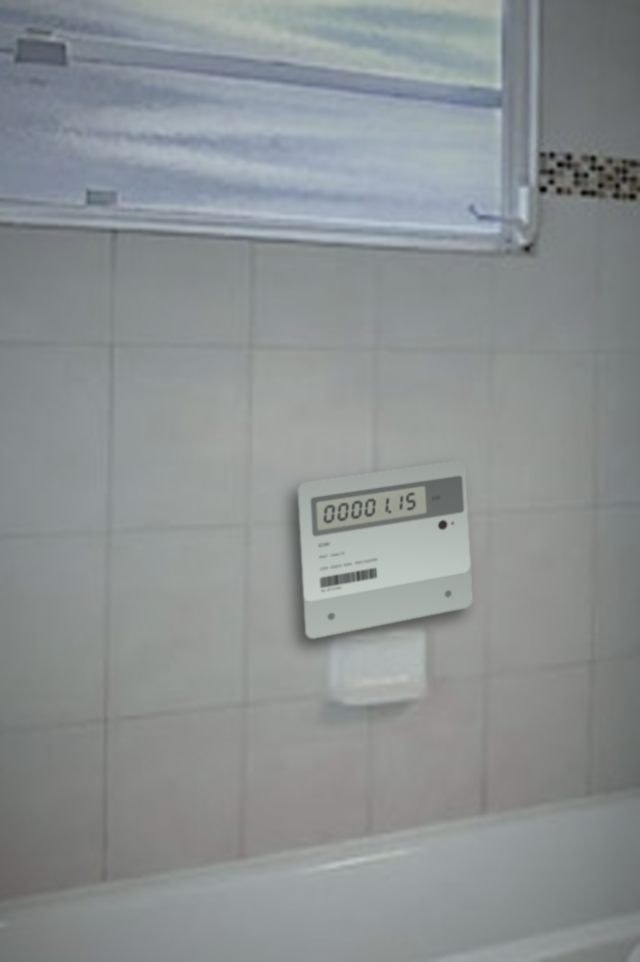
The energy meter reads 1.15 kW
